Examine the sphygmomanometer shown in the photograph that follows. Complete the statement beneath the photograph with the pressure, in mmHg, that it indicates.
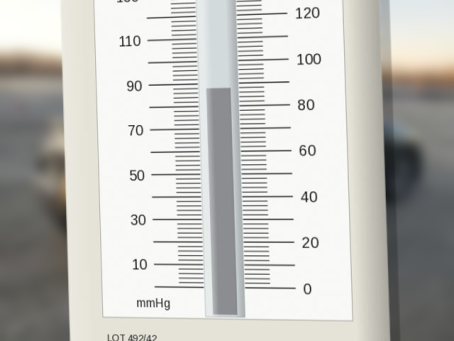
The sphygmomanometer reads 88 mmHg
